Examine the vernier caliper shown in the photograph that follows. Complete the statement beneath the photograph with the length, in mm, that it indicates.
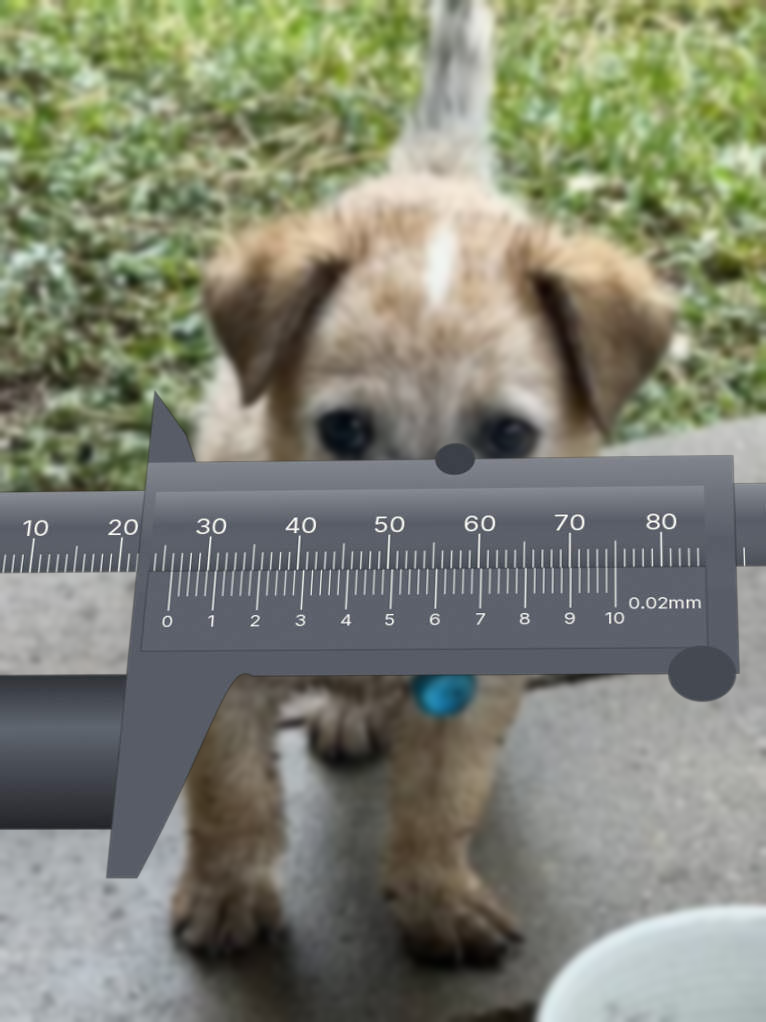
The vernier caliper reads 26.0 mm
